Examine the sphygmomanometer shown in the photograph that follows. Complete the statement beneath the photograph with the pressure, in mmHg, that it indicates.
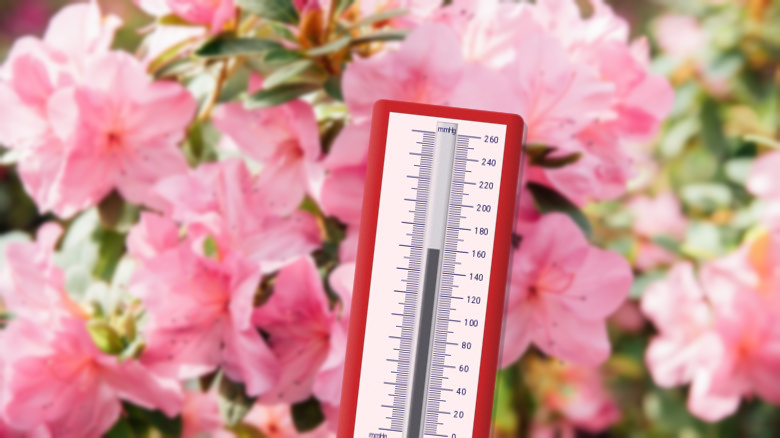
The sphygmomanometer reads 160 mmHg
